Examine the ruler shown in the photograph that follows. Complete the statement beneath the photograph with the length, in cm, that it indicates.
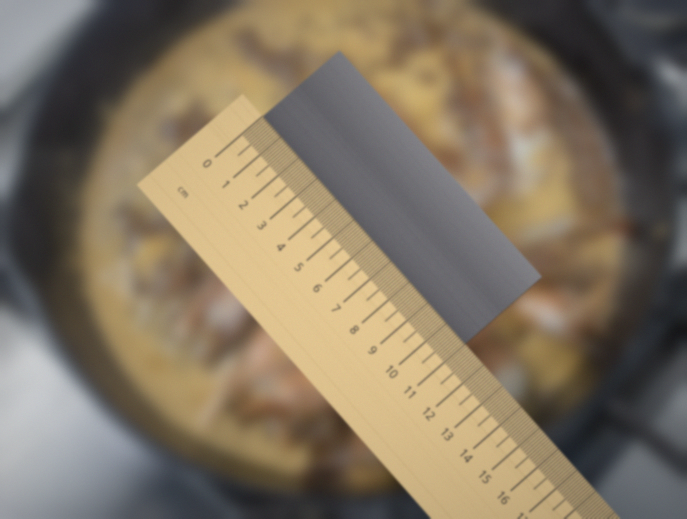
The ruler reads 11 cm
